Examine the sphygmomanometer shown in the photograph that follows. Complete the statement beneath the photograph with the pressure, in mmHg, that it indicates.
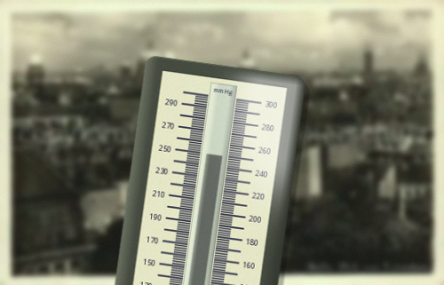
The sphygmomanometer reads 250 mmHg
